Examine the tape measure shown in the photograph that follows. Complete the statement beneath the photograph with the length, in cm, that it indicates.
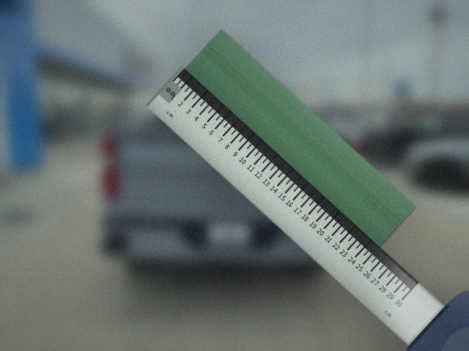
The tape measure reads 25 cm
